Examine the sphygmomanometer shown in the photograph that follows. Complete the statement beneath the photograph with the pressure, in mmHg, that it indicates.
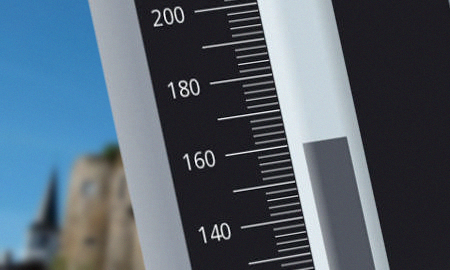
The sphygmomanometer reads 160 mmHg
